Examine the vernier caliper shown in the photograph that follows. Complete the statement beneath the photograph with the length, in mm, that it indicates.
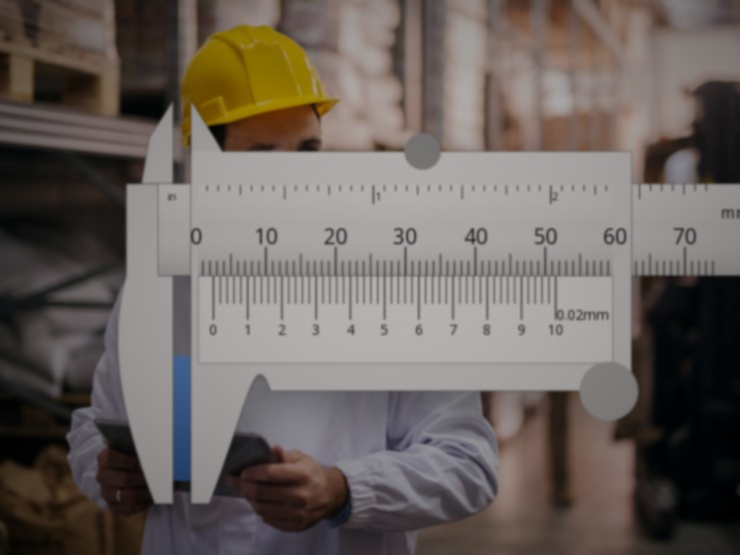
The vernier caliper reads 2.5 mm
